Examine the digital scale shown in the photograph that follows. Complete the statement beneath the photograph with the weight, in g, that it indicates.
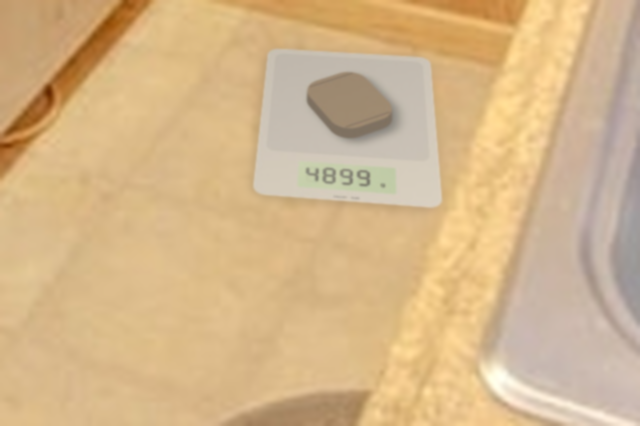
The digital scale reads 4899 g
